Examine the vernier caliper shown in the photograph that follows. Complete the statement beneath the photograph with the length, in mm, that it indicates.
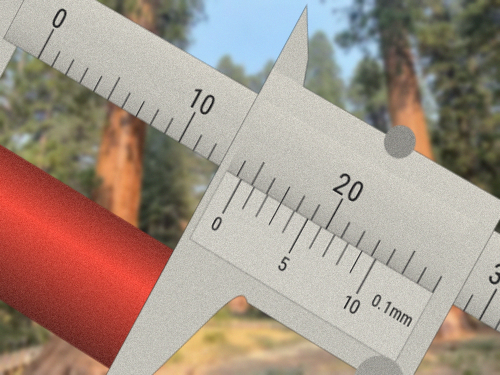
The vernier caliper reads 14.3 mm
